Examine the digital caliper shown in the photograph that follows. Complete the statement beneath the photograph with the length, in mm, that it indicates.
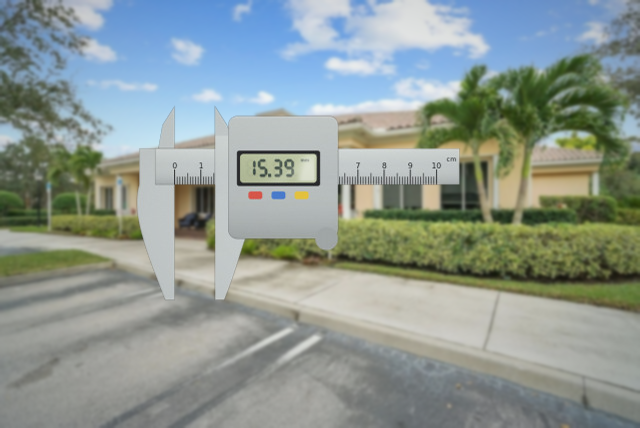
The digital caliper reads 15.39 mm
